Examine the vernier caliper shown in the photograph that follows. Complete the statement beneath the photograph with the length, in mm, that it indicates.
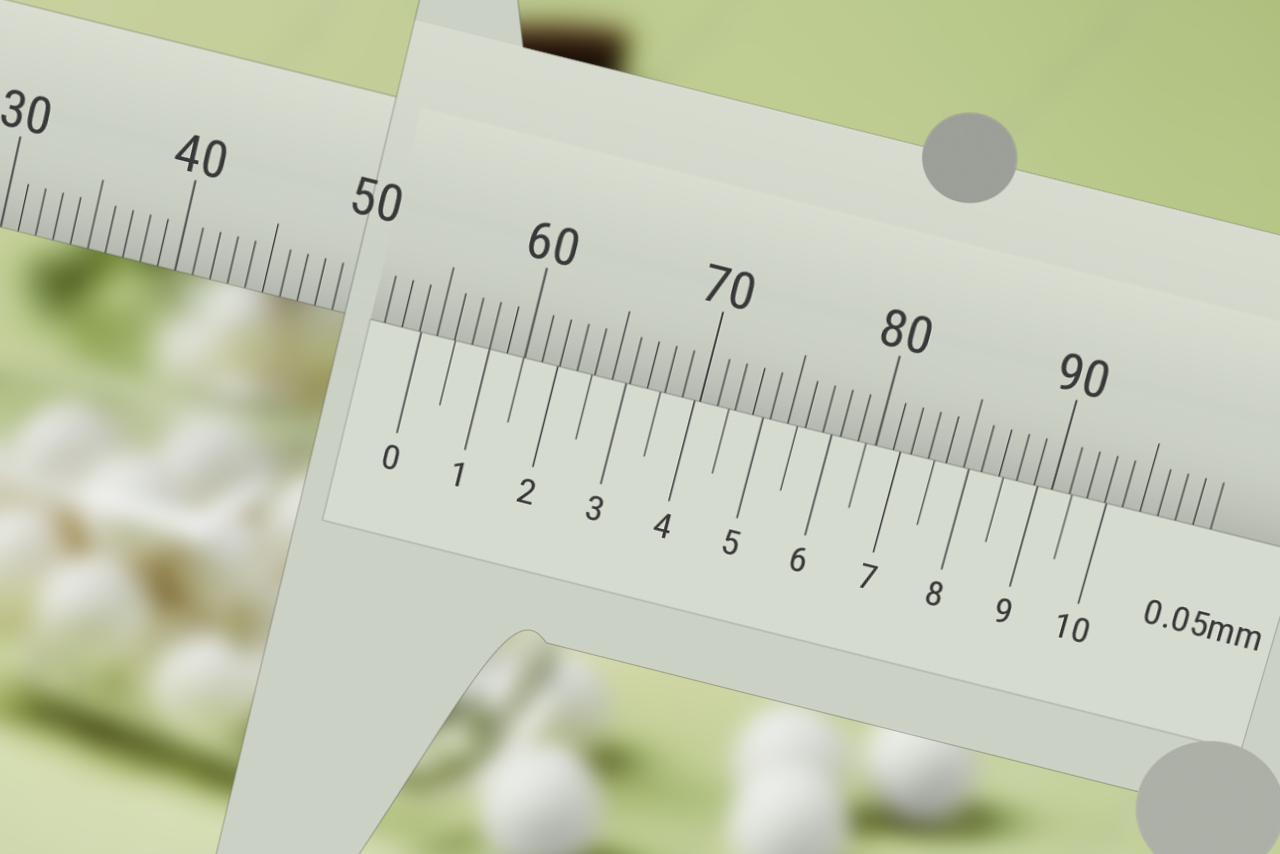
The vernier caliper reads 54.1 mm
